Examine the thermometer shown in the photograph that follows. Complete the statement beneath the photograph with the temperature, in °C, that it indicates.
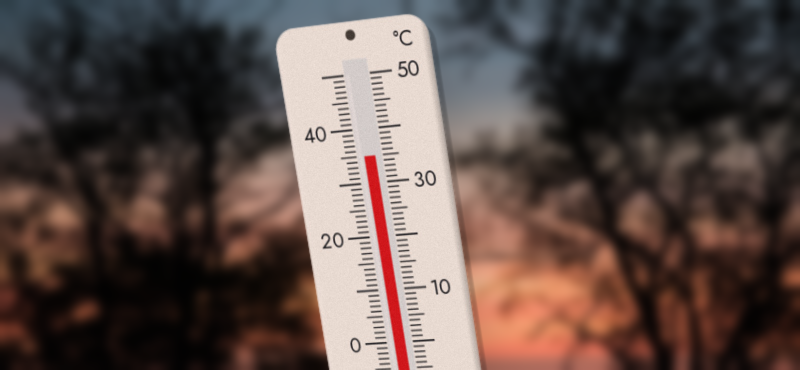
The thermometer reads 35 °C
